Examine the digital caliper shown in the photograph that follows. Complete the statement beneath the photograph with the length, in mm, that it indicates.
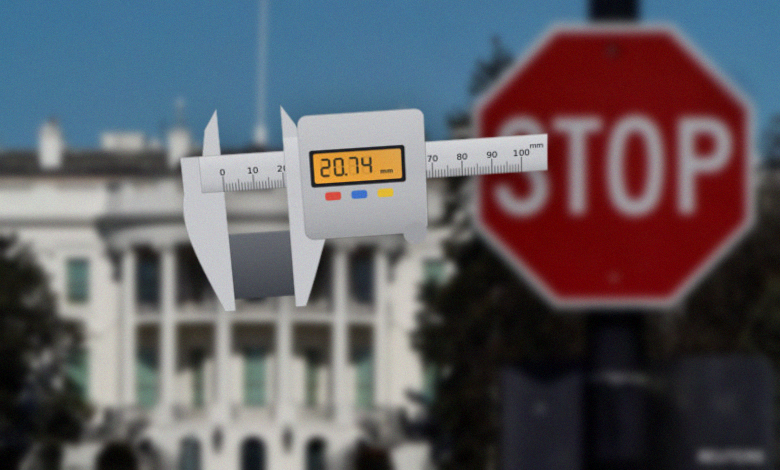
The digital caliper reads 20.74 mm
